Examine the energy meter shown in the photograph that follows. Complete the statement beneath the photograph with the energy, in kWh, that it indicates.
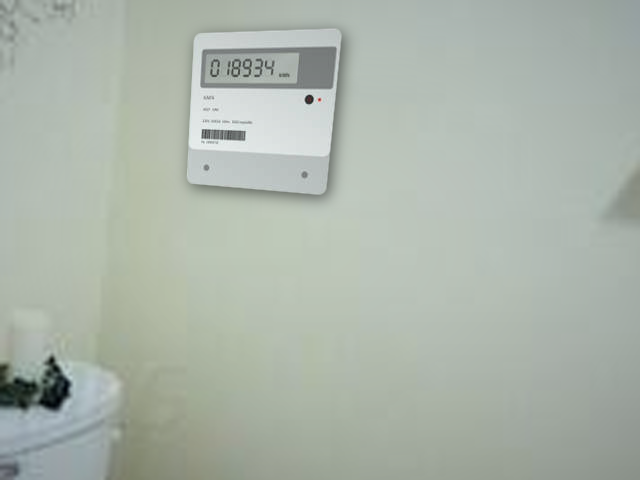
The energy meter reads 18934 kWh
